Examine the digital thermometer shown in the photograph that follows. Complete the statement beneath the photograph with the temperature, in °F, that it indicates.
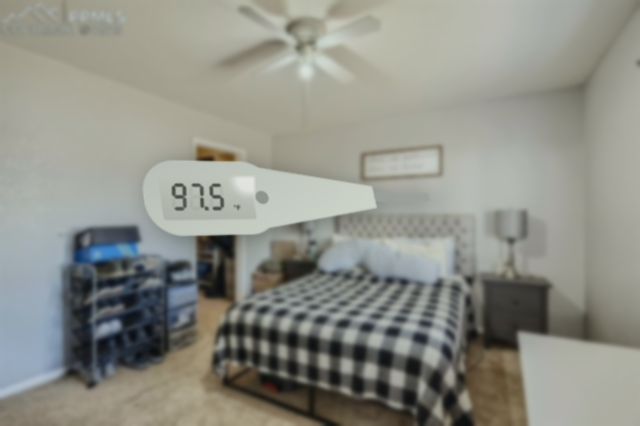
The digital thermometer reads 97.5 °F
